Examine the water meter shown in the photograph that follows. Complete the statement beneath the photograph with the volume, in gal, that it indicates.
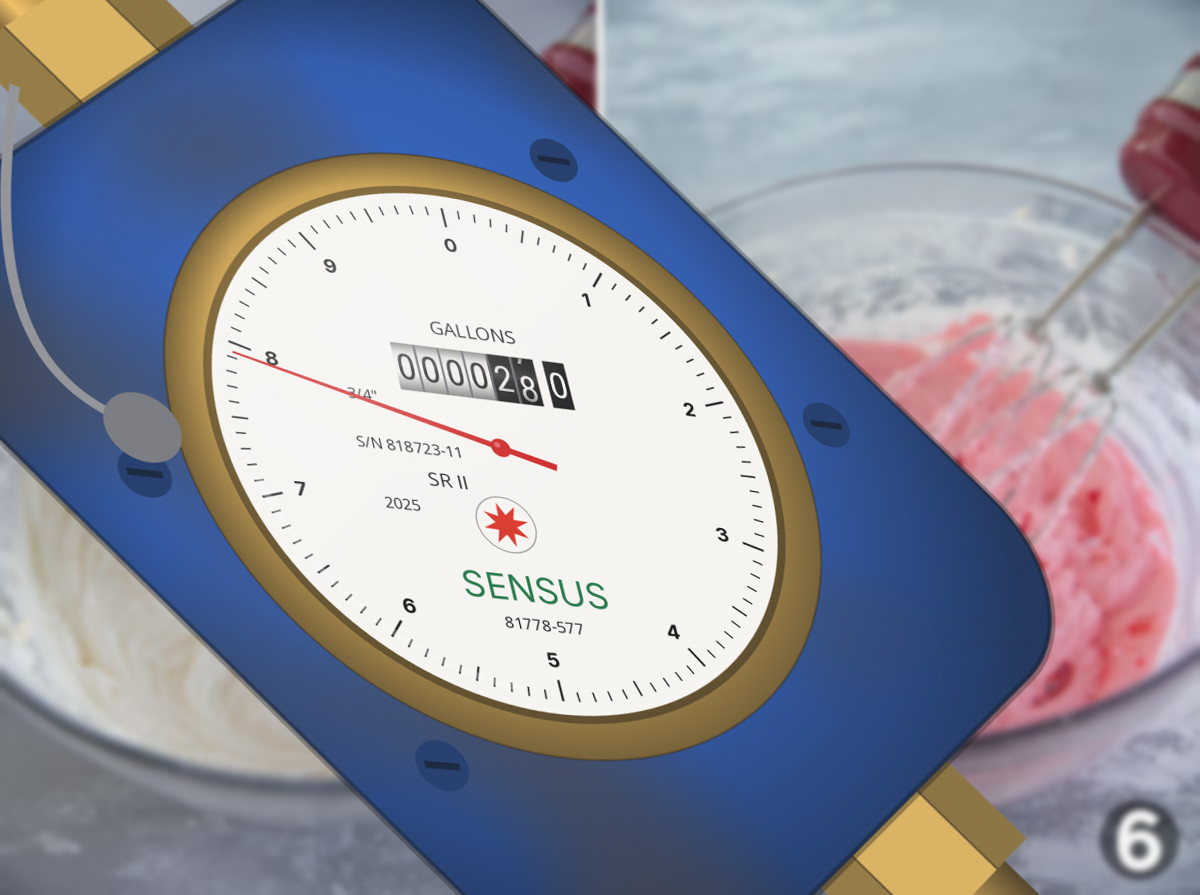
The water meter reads 277.9 gal
